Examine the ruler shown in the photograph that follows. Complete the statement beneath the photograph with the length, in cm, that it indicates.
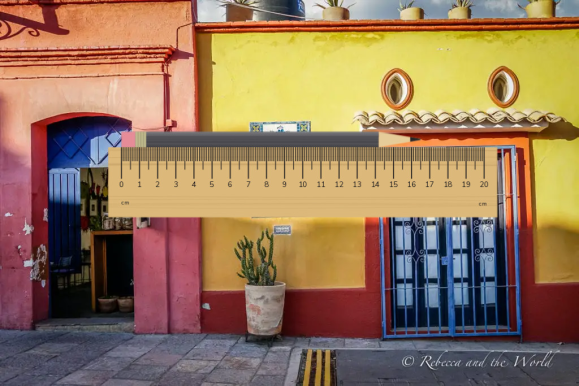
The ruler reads 16.5 cm
